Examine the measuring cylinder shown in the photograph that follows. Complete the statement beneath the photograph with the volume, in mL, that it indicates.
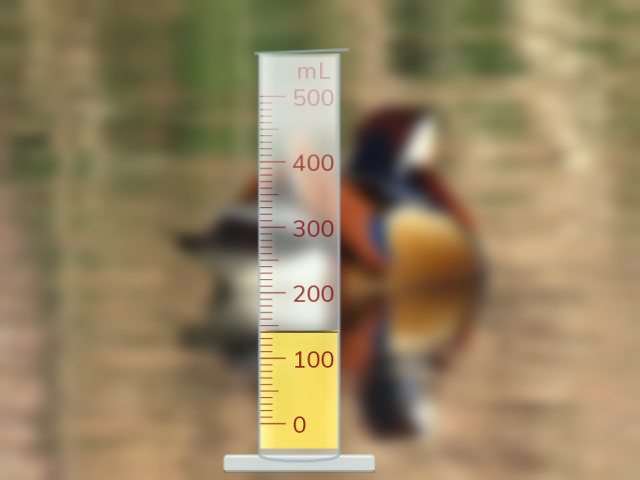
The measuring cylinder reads 140 mL
